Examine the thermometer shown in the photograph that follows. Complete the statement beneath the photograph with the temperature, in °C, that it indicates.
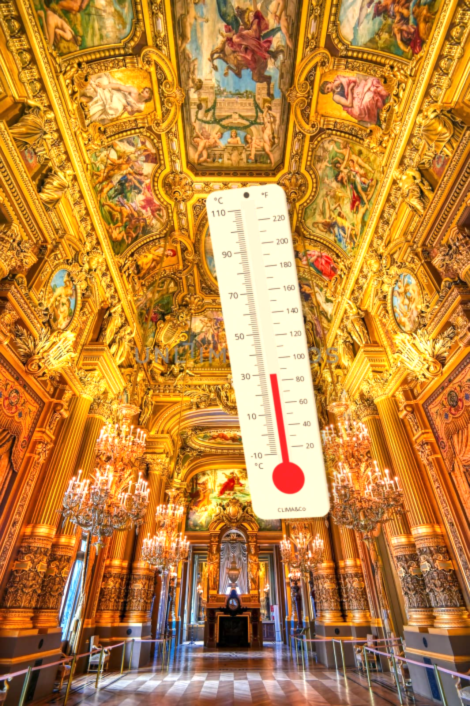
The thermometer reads 30 °C
